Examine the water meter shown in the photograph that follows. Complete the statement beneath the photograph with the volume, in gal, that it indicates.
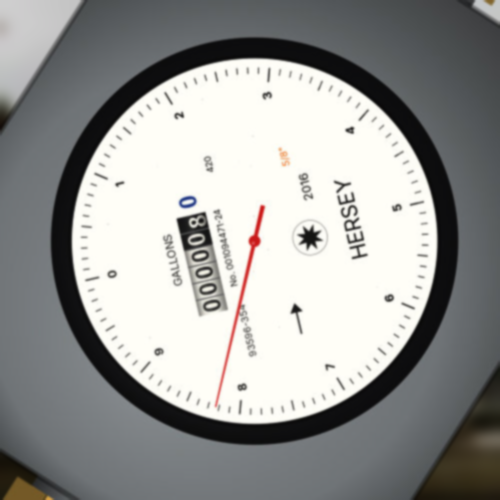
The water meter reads 78.2 gal
